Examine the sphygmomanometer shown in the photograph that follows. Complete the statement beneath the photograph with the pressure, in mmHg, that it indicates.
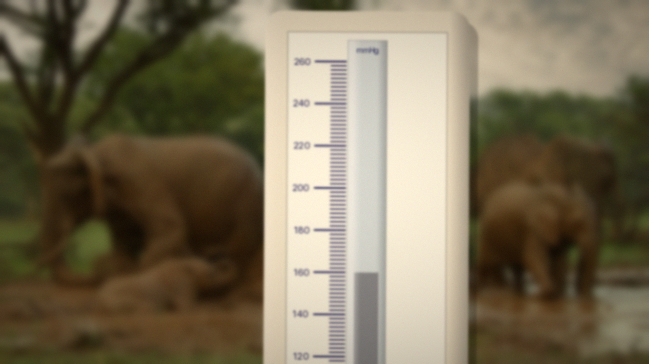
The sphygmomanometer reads 160 mmHg
